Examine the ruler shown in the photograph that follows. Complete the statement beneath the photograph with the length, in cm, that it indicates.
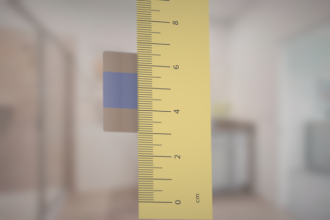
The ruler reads 3.5 cm
